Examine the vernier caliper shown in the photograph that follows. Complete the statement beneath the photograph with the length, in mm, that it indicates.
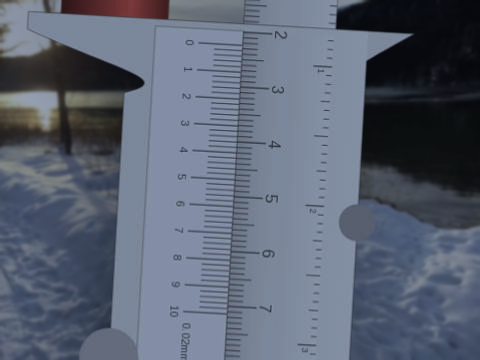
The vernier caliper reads 22.4 mm
